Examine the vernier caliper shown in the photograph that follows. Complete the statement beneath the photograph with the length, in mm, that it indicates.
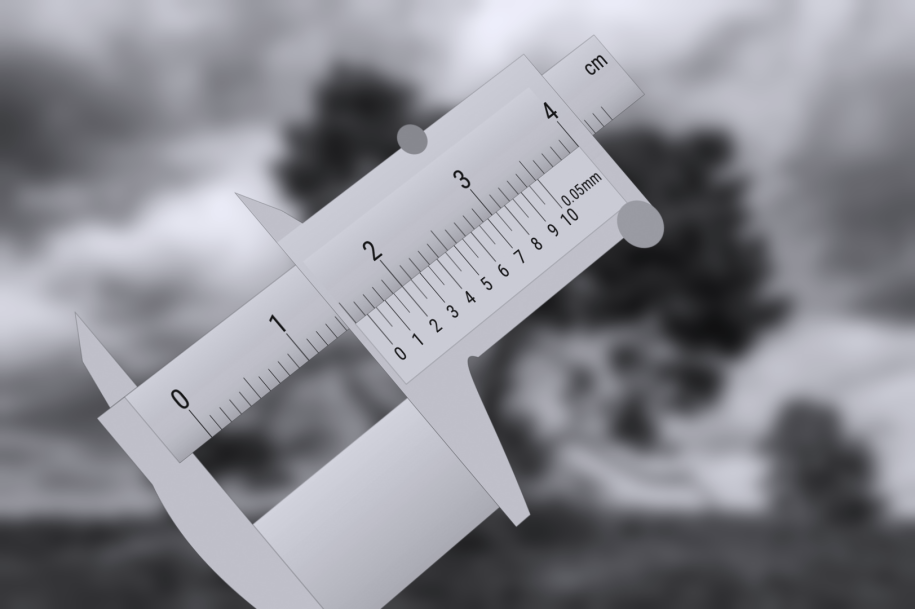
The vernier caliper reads 16.2 mm
